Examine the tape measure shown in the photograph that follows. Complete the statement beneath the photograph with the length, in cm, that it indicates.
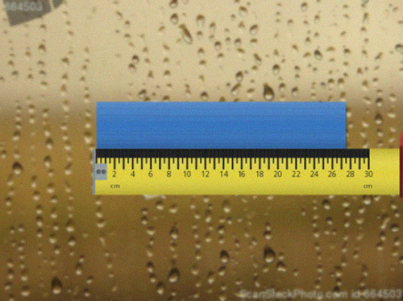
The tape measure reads 27.5 cm
